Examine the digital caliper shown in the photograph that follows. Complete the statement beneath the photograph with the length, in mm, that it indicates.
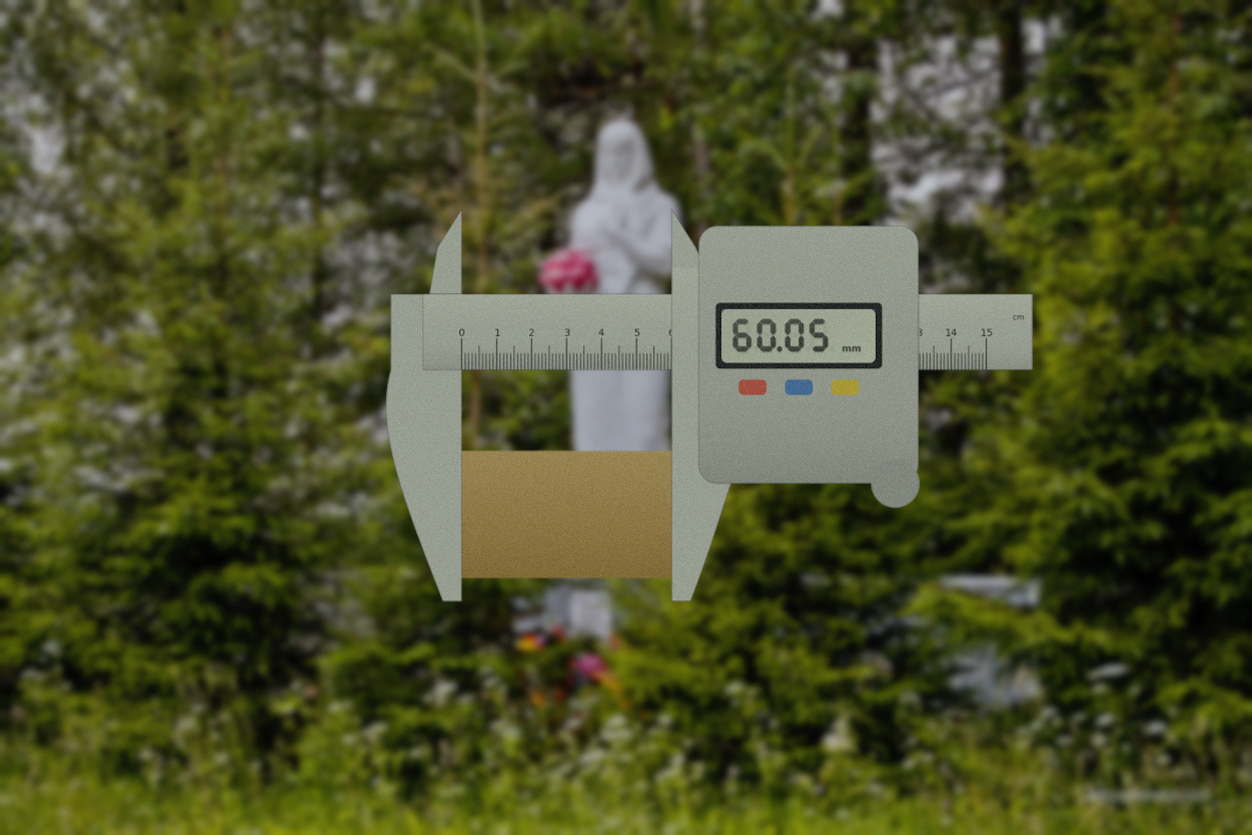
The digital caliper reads 60.05 mm
